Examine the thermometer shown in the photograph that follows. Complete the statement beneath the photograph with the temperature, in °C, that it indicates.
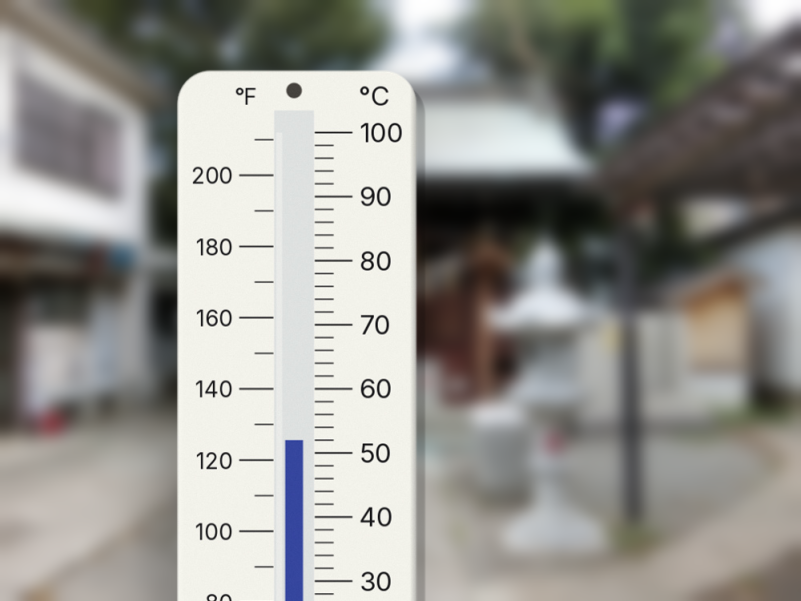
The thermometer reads 52 °C
